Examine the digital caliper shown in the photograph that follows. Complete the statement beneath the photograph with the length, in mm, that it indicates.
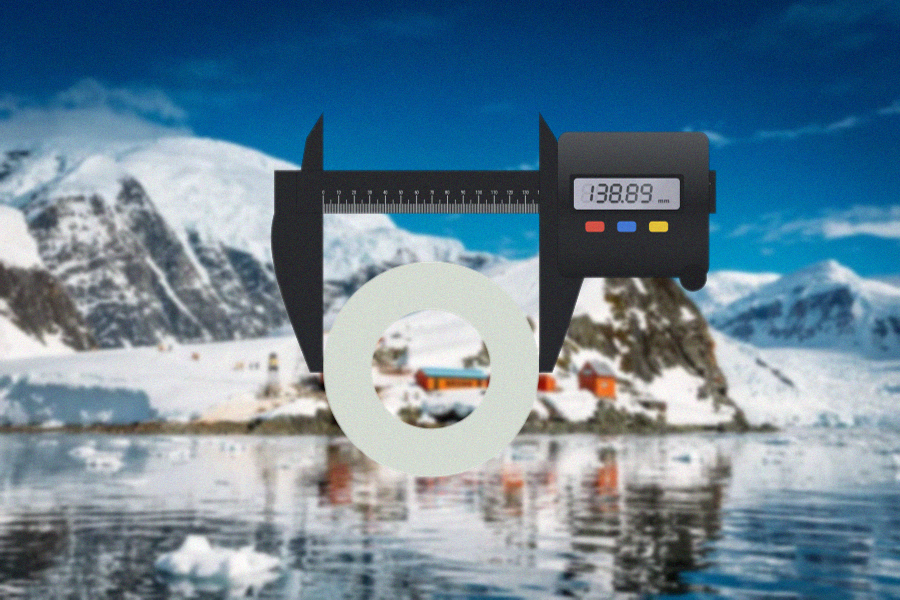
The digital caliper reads 138.89 mm
